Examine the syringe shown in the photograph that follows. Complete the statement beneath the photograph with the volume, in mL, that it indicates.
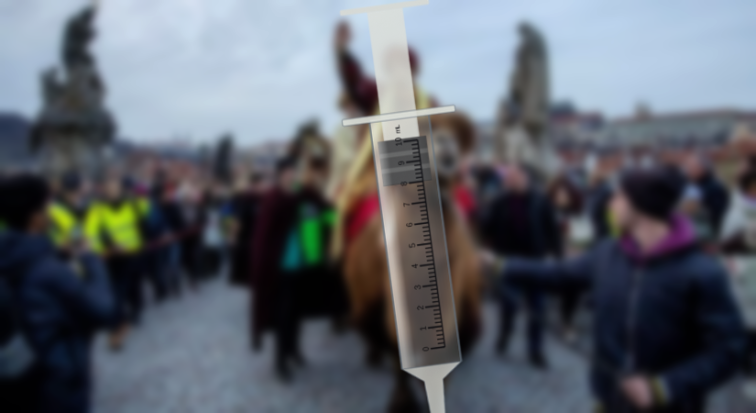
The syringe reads 8 mL
